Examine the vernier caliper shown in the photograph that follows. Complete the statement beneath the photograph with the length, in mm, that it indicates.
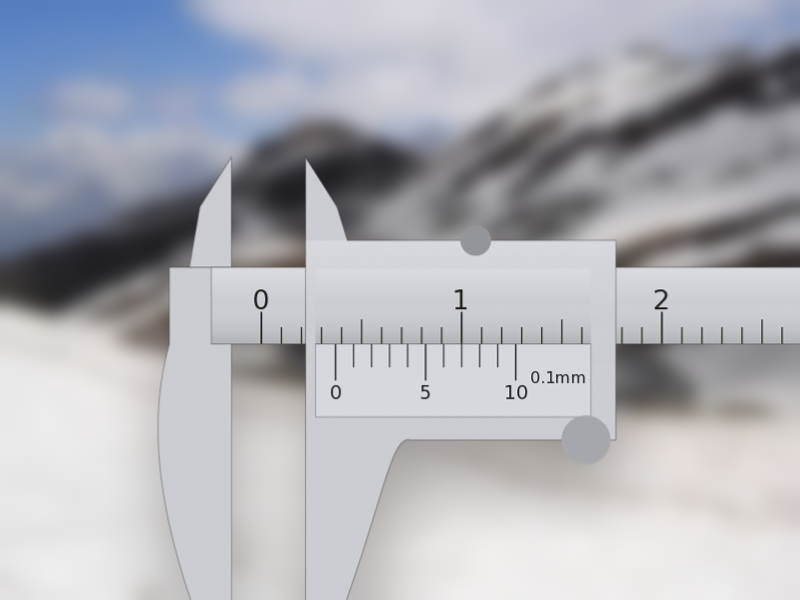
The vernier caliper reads 3.7 mm
